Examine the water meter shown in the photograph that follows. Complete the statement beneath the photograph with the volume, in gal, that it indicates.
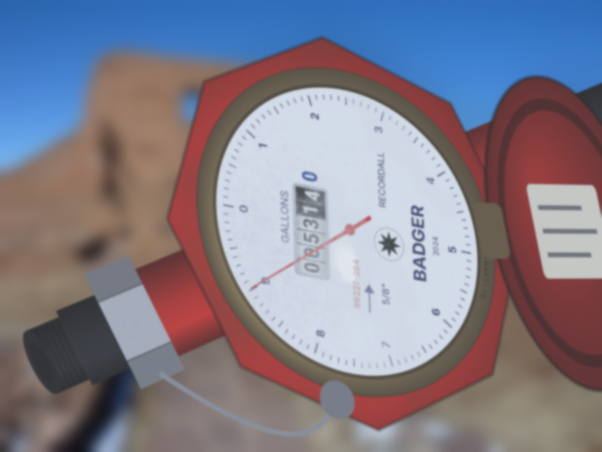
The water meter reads 53139.0 gal
